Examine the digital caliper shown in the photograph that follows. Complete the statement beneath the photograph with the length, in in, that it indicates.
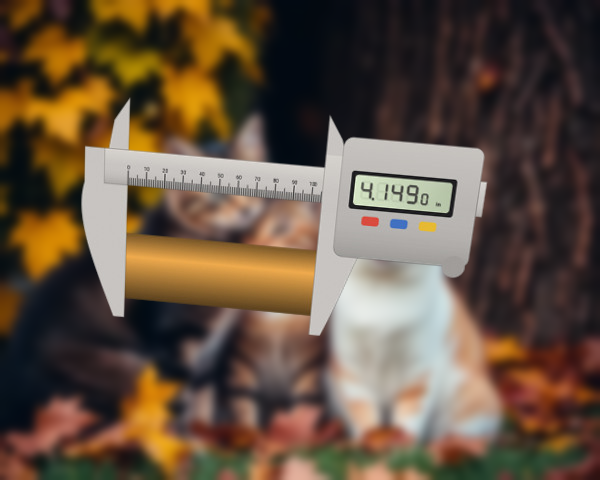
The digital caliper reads 4.1490 in
